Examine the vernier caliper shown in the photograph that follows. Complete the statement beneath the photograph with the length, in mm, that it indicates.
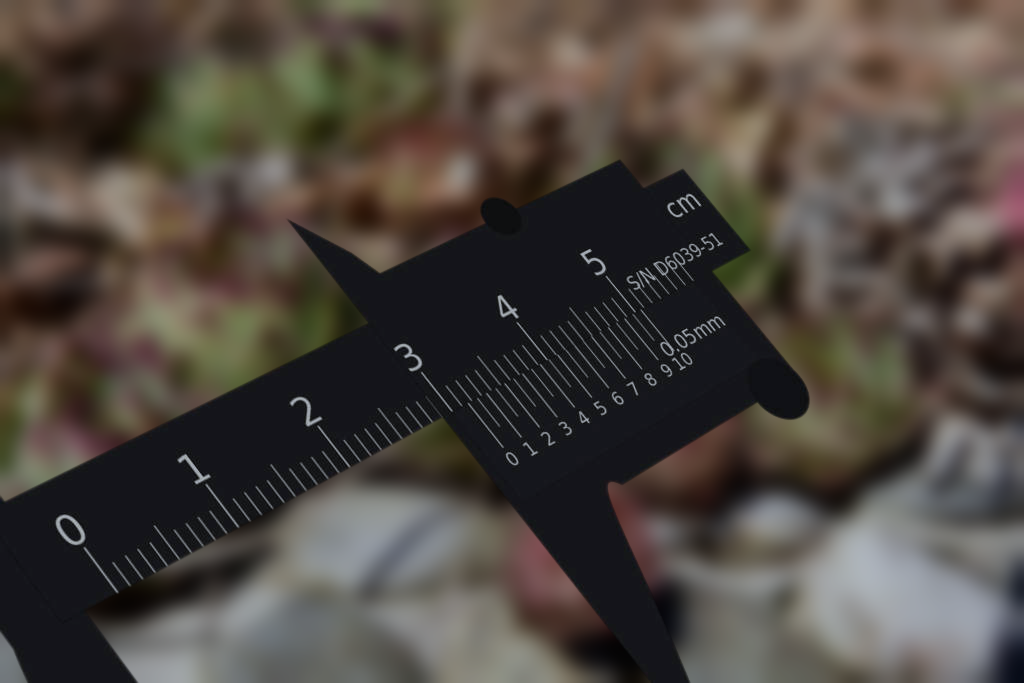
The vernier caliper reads 31.6 mm
